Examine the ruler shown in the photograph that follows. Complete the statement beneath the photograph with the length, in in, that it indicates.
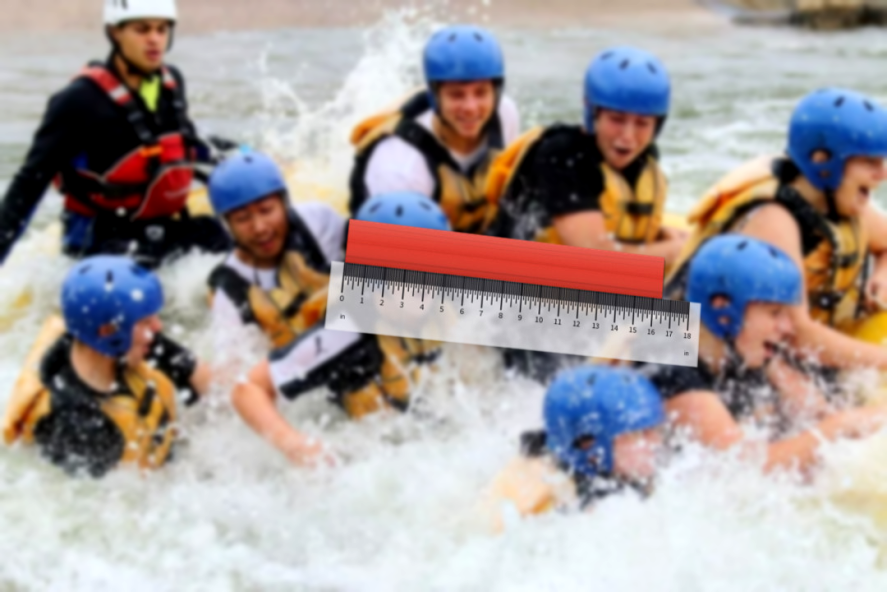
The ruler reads 16.5 in
